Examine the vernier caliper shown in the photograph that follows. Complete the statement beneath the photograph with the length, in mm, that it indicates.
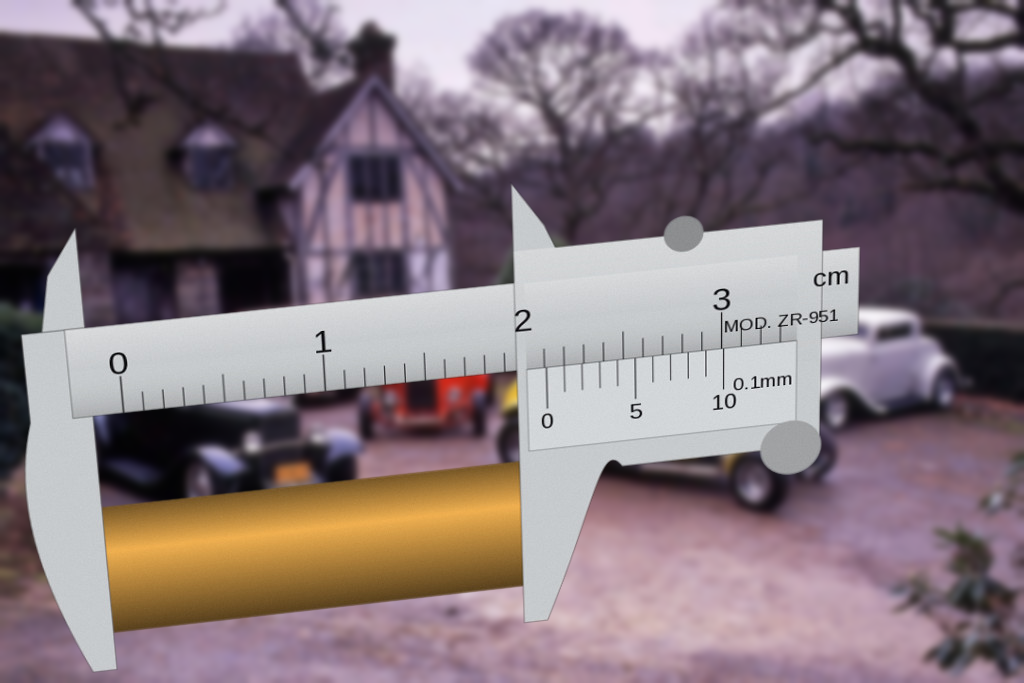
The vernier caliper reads 21.1 mm
